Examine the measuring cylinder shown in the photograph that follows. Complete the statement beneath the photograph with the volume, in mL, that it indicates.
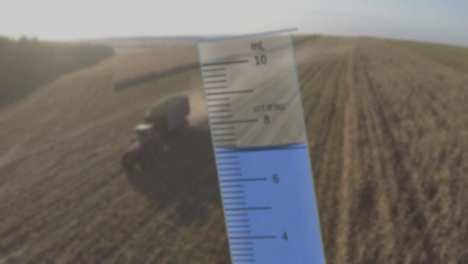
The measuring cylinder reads 7 mL
